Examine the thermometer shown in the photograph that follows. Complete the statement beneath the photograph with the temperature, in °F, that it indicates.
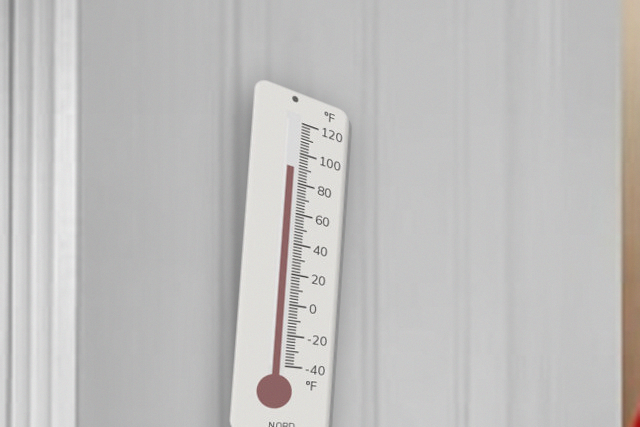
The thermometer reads 90 °F
